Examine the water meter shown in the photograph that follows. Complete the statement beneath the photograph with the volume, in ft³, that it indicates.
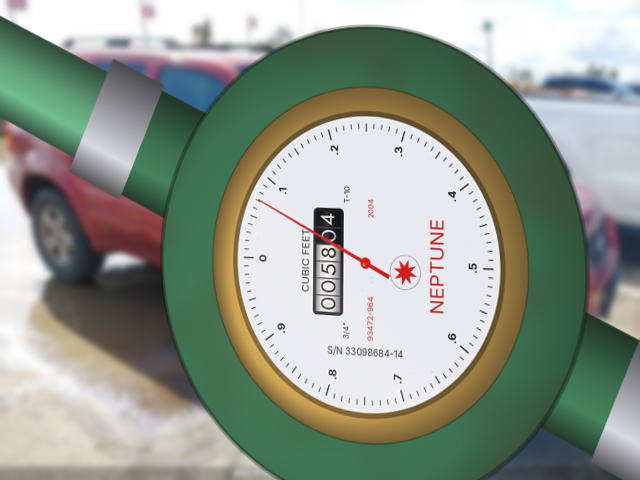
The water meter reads 5804.07 ft³
